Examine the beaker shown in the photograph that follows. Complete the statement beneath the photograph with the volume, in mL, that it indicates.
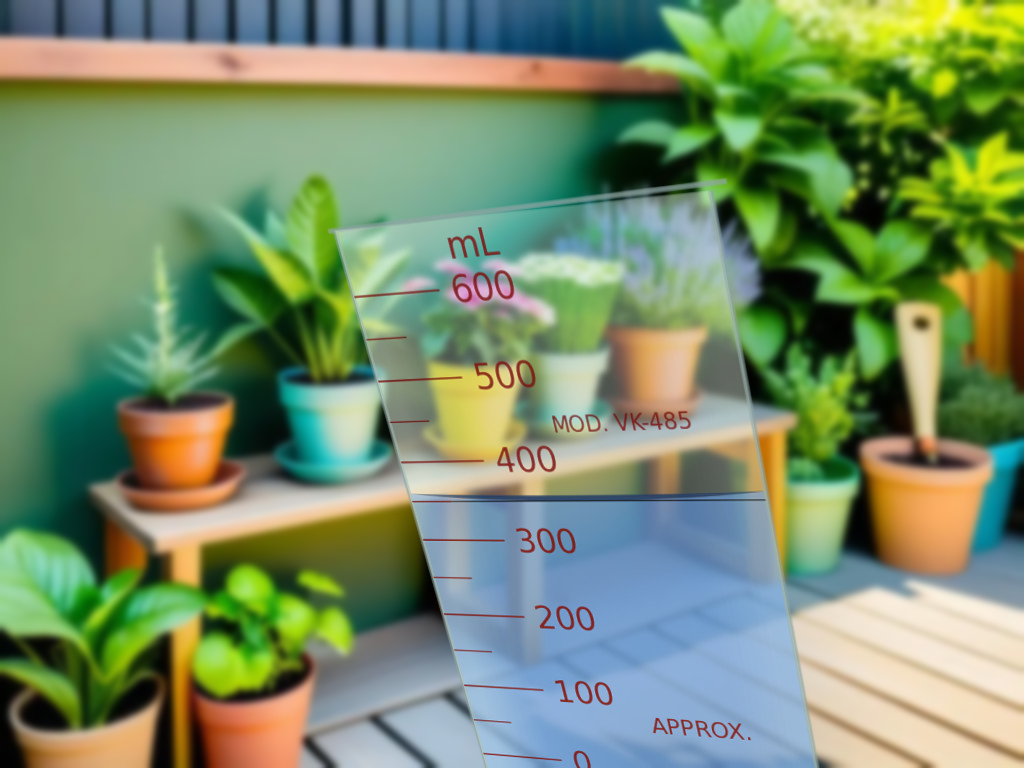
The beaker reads 350 mL
